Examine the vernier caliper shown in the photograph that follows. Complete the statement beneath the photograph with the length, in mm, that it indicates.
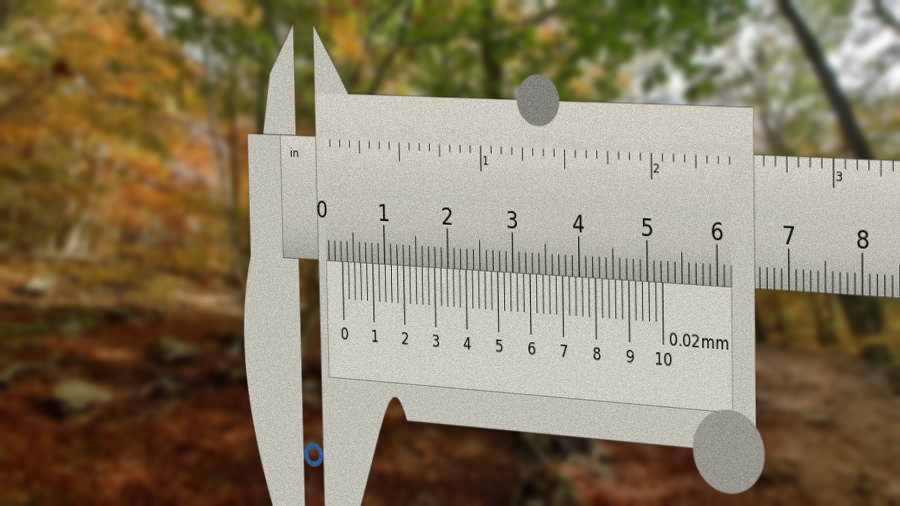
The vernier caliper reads 3.2 mm
